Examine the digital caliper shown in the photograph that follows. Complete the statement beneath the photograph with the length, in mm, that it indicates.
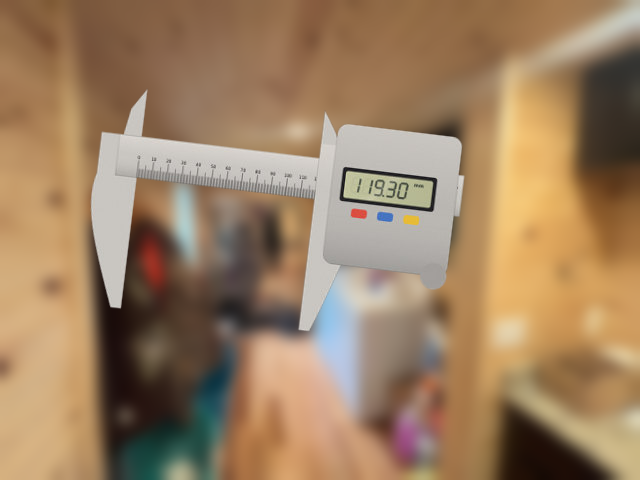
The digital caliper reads 119.30 mm
